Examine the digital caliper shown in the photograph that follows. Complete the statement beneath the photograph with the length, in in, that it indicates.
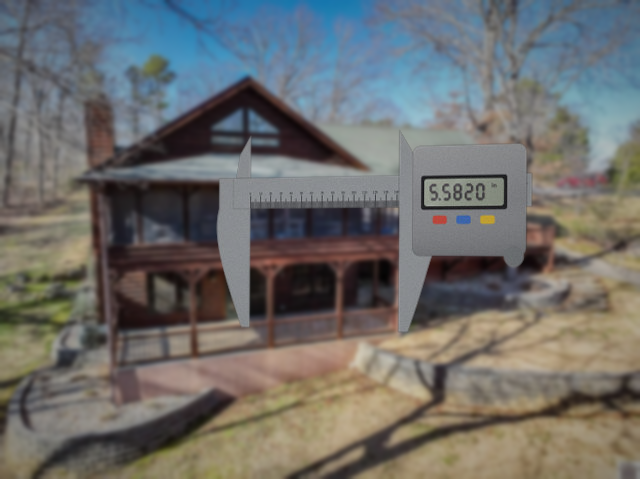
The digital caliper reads 5.5820 in
